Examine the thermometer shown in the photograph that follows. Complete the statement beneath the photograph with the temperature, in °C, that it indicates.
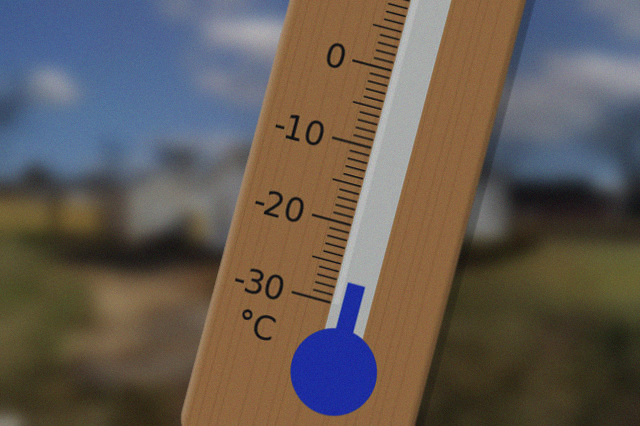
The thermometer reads -27 °C
